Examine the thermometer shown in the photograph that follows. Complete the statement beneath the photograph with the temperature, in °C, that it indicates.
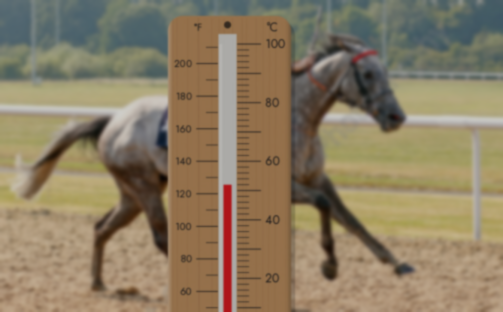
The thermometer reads 52 °C
